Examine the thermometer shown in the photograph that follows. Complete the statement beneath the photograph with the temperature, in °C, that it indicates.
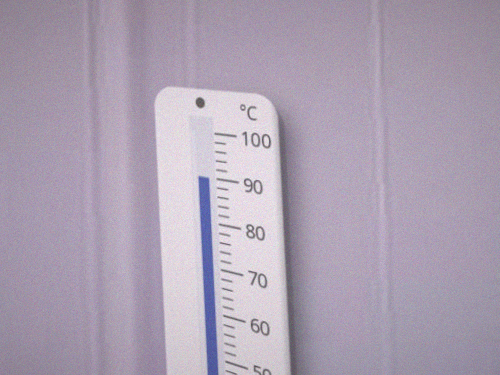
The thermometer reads 90 °C
